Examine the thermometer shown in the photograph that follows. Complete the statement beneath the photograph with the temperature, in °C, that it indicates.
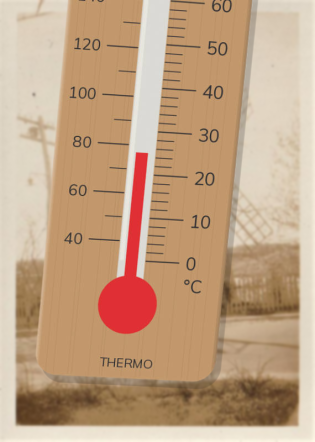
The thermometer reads 25 °C
